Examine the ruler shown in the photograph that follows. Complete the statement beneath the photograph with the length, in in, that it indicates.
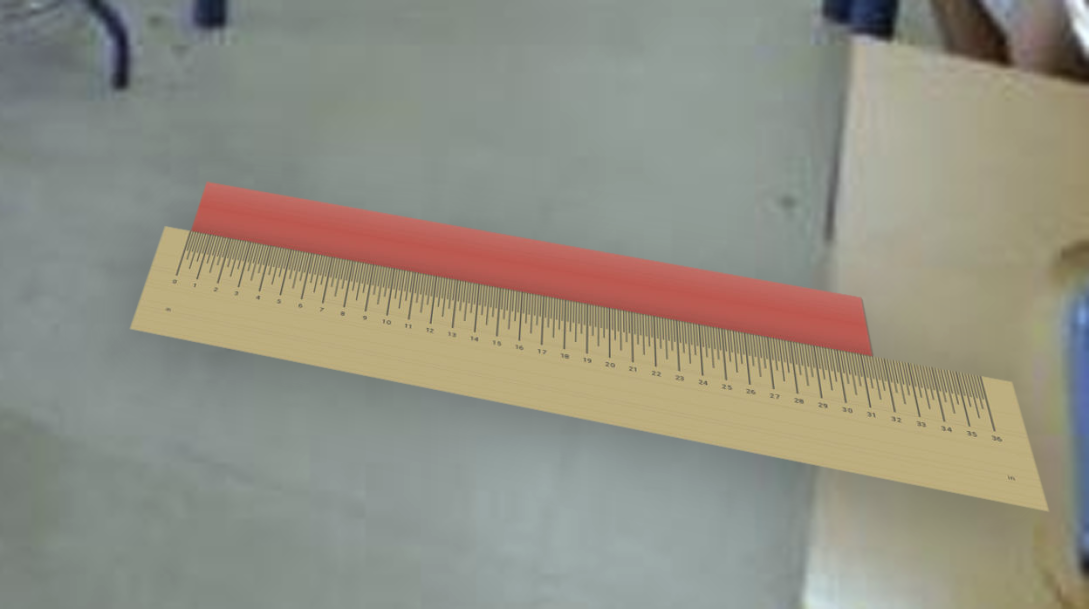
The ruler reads 31.5 in
